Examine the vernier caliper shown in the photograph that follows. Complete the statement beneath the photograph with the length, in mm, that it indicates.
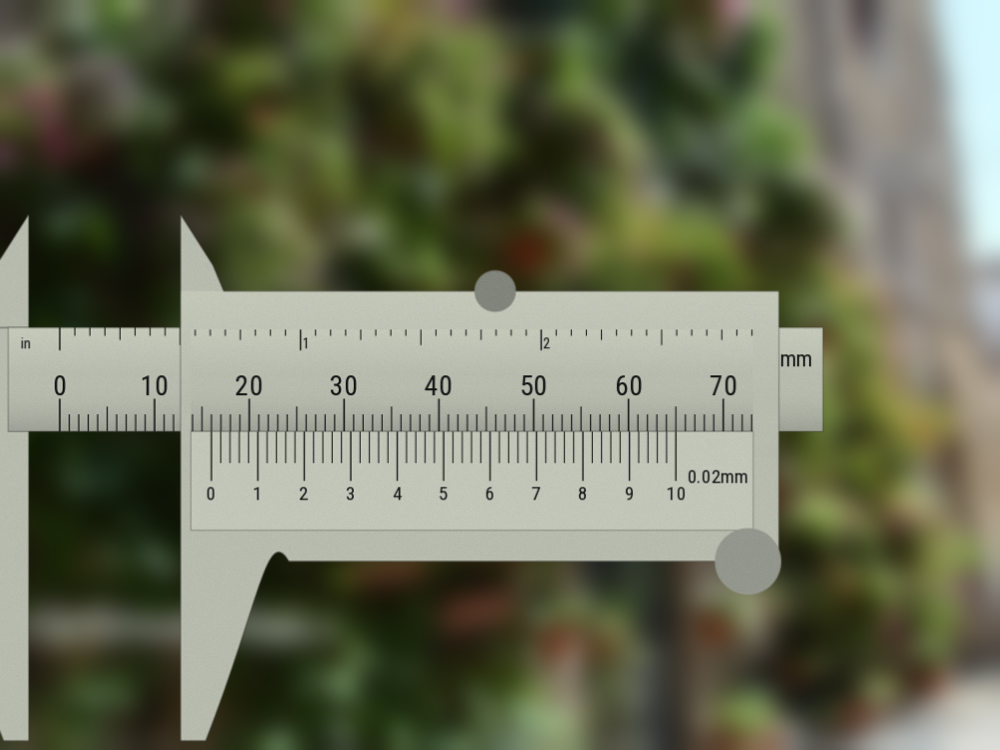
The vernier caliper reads 16.0 mm
